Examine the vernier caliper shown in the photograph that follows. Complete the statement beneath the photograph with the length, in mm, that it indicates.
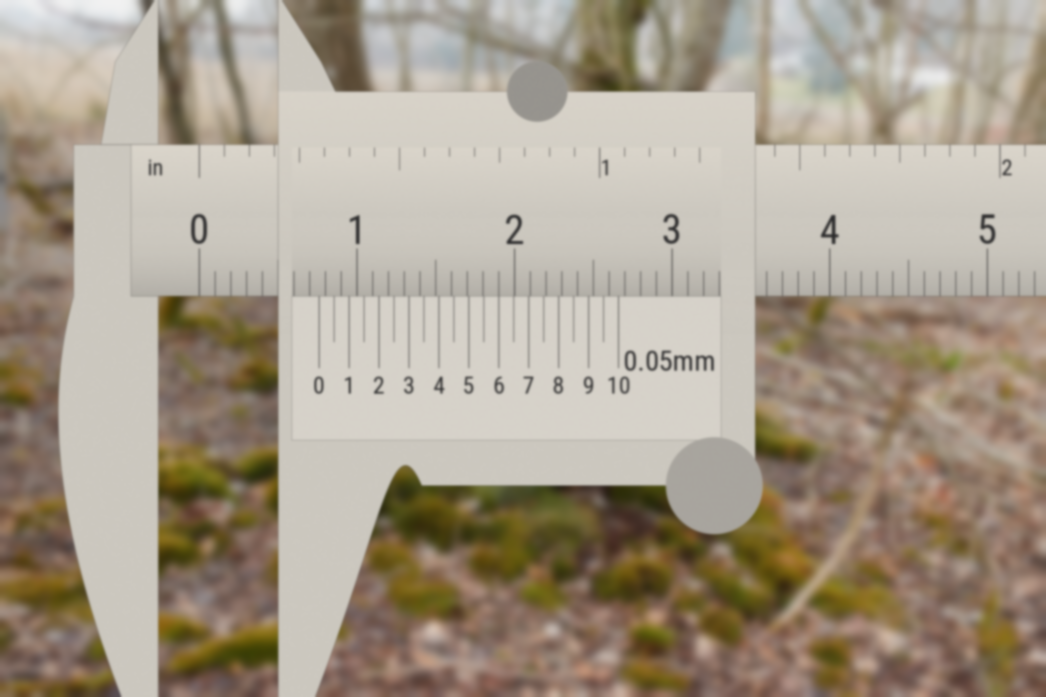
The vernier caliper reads 7.6 mm
